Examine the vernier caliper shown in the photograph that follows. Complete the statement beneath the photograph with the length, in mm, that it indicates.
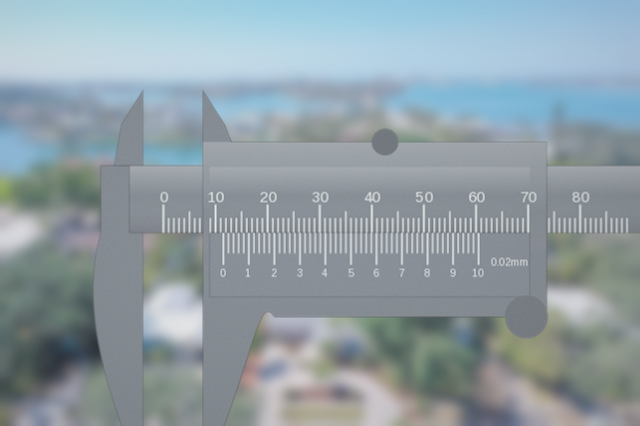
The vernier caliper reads 11.5 mm
